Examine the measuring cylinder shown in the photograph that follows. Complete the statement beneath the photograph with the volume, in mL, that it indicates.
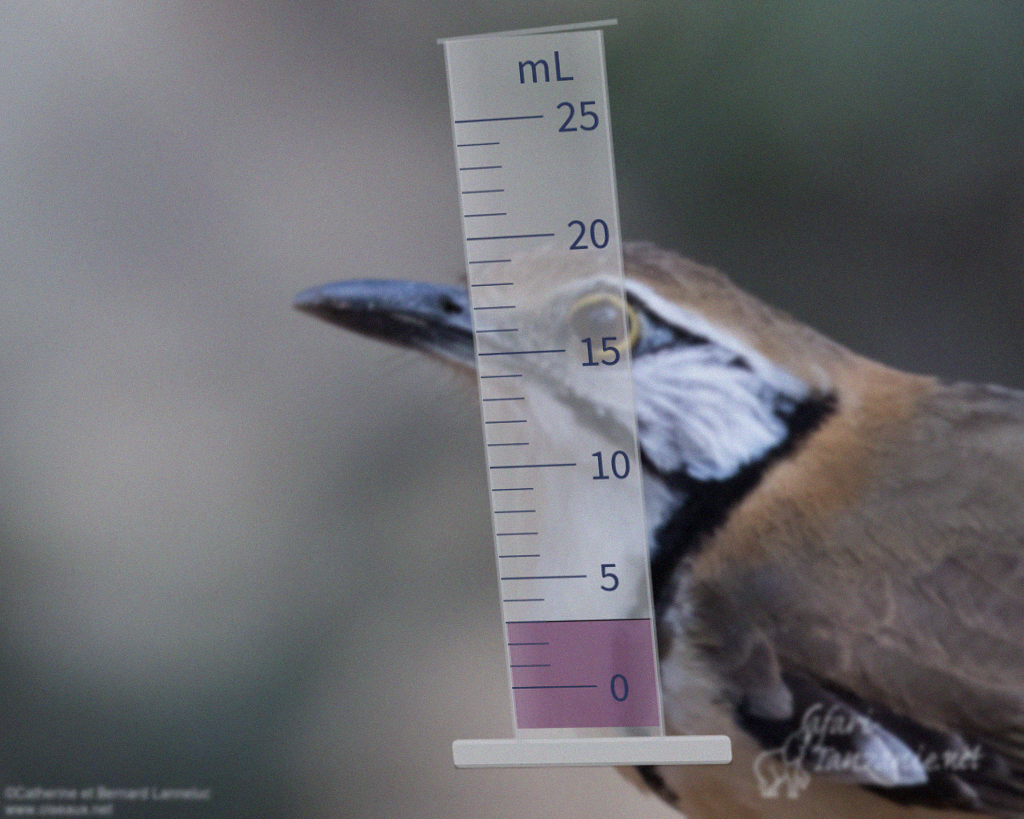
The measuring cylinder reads 3 mL
